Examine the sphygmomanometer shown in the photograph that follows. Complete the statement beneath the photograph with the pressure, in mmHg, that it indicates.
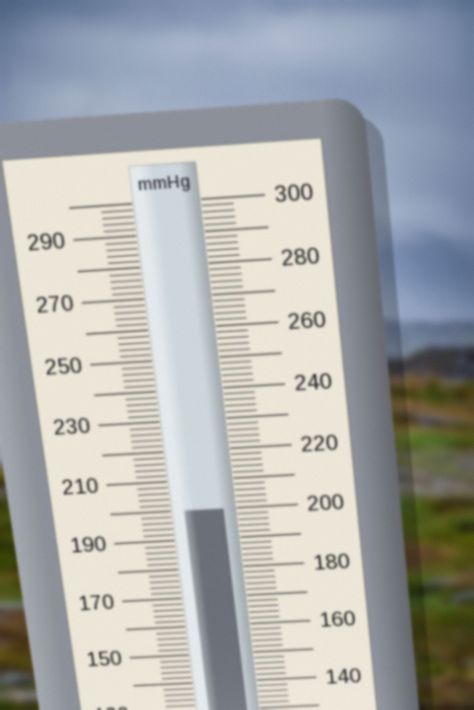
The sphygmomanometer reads 200 mmHg
